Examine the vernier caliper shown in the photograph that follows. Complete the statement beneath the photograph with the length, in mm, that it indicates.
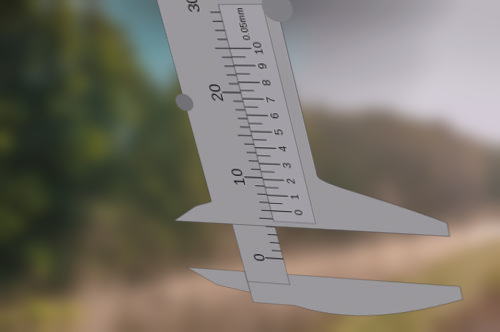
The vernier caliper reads 6.0 mm
